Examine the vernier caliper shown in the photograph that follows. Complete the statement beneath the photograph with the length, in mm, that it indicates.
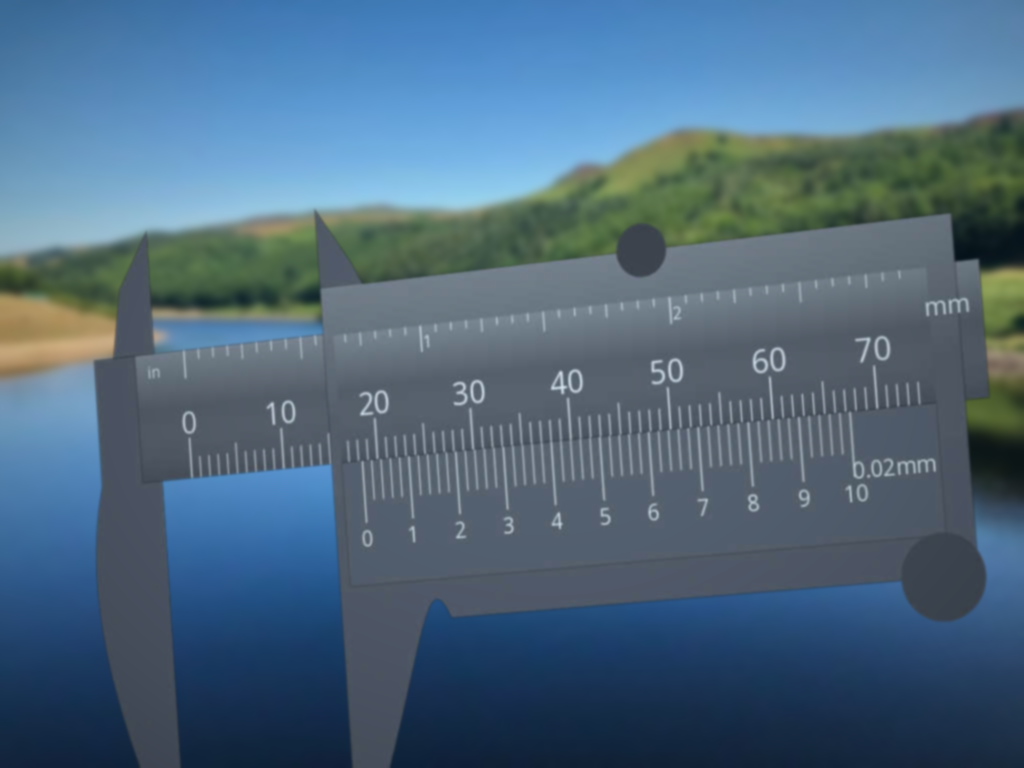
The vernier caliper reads 18.4 mm
